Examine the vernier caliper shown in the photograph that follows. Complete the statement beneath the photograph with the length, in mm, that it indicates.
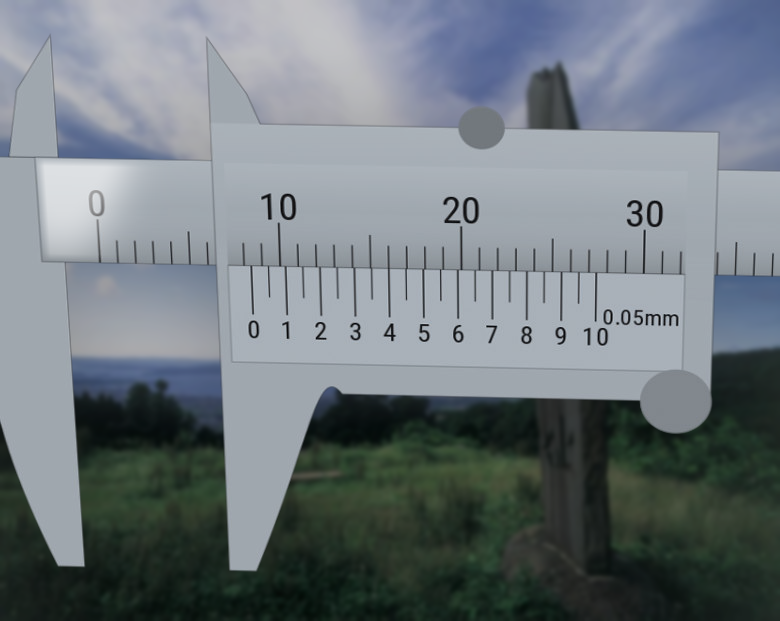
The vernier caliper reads 8.4 mm
